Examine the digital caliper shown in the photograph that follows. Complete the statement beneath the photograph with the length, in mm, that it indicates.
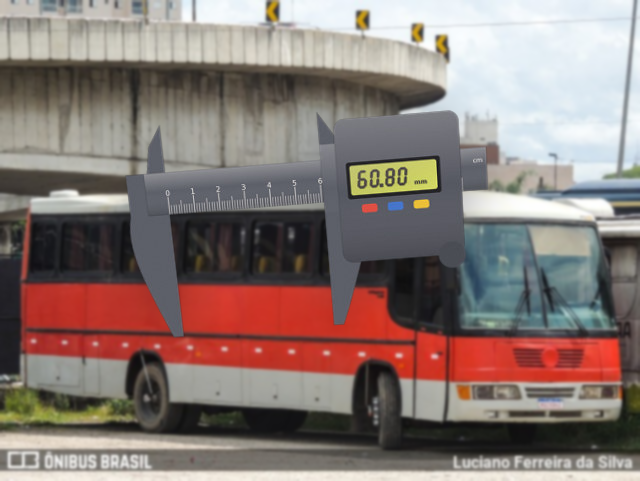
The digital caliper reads 60.80 mm
